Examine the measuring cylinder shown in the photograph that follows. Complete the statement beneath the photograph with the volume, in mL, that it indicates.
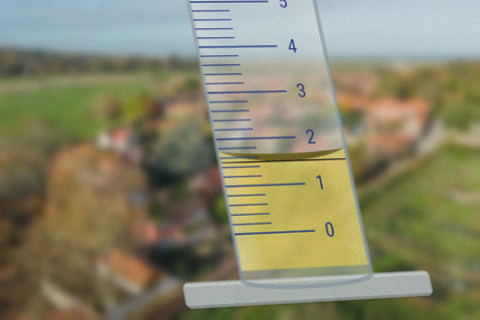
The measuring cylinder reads 1.5 mL
